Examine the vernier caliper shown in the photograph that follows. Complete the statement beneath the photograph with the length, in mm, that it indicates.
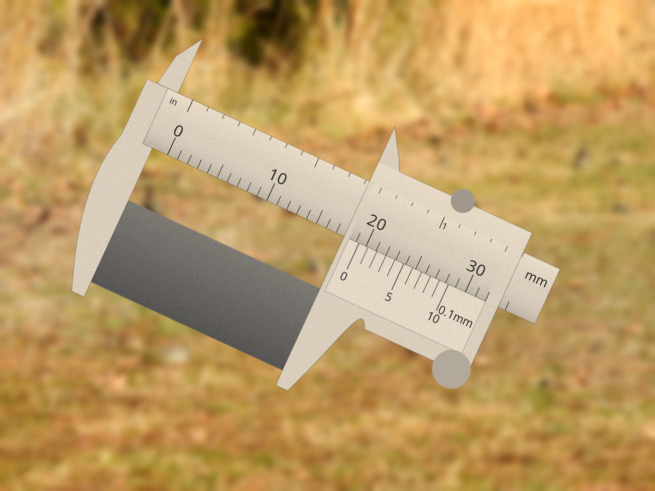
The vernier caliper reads 19.3 mm
